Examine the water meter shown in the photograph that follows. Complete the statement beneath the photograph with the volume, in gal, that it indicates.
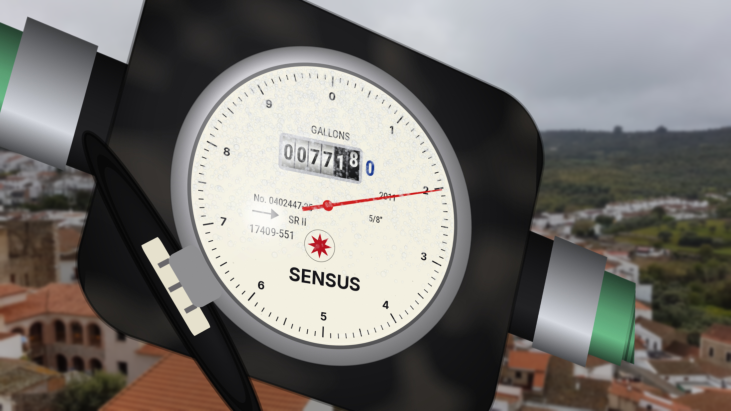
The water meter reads 77182.0 gal
